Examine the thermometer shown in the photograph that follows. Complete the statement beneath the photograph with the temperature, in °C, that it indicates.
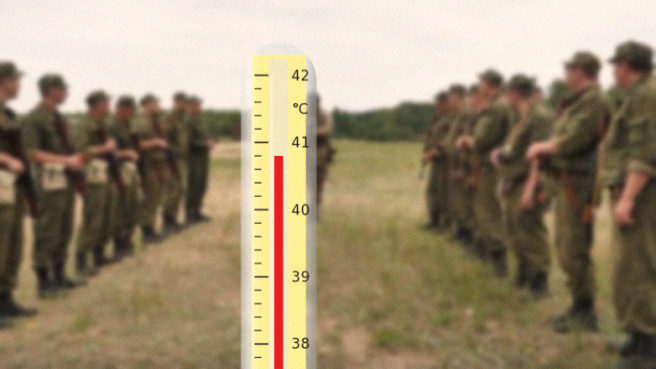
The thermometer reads 40.8 °C
